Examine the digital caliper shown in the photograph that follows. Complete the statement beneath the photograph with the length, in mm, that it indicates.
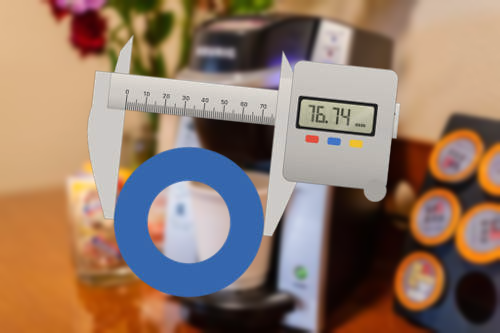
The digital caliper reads 76.74 mm
